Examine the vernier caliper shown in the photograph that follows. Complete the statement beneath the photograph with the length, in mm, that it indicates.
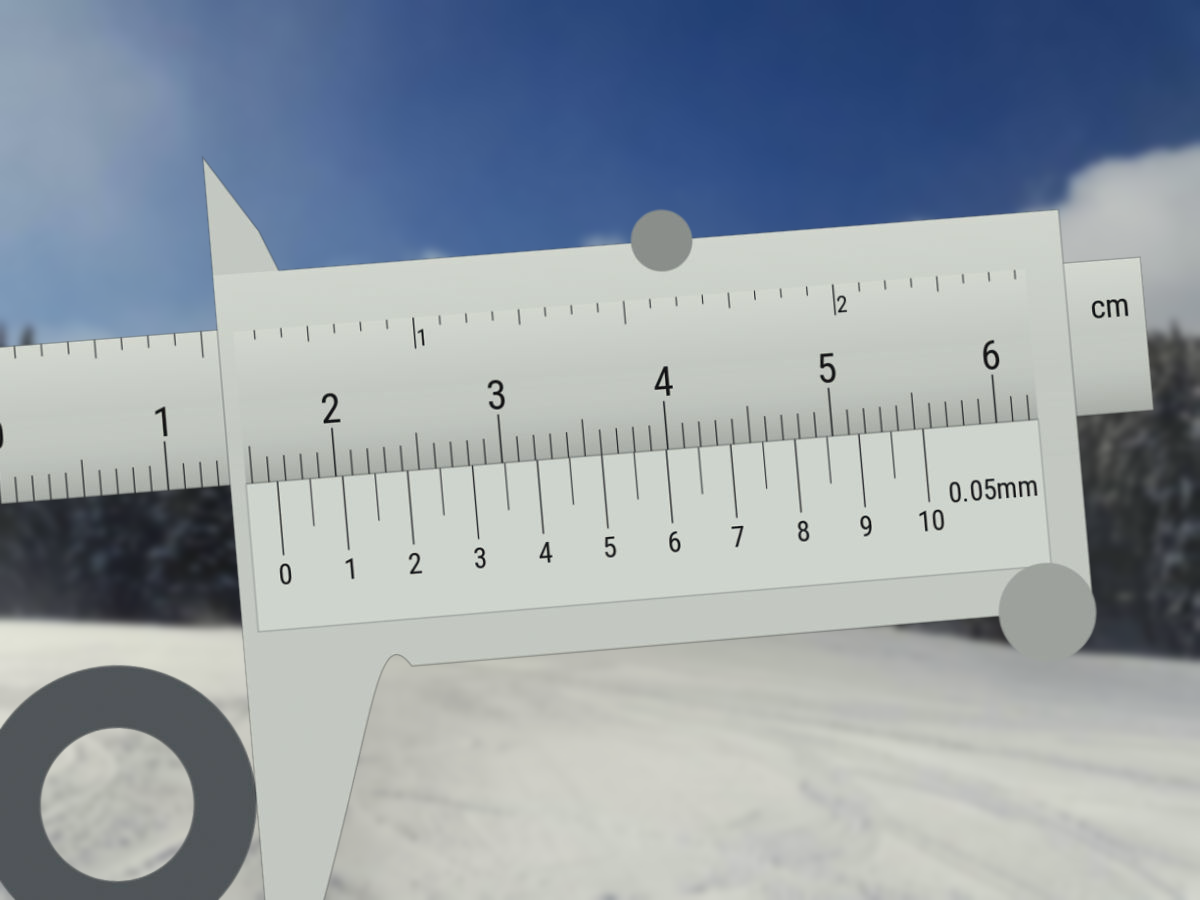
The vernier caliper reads 16.5 mm
